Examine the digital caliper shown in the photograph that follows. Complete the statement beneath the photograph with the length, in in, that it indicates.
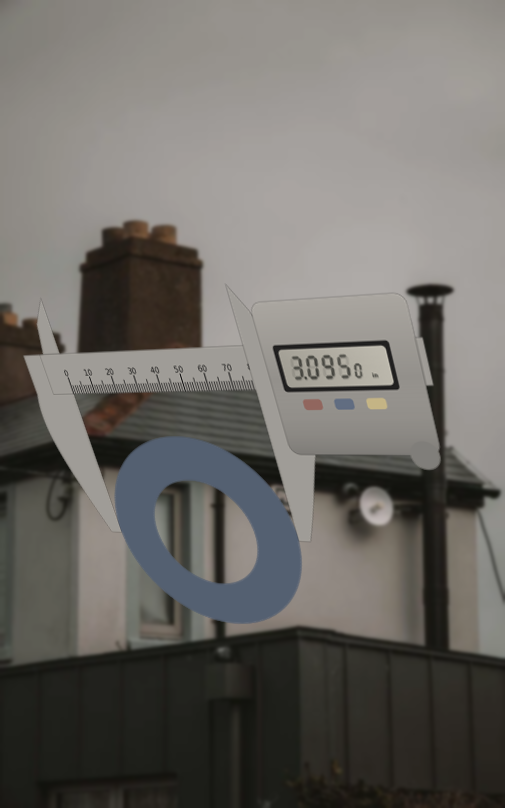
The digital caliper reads 3.0950 in
